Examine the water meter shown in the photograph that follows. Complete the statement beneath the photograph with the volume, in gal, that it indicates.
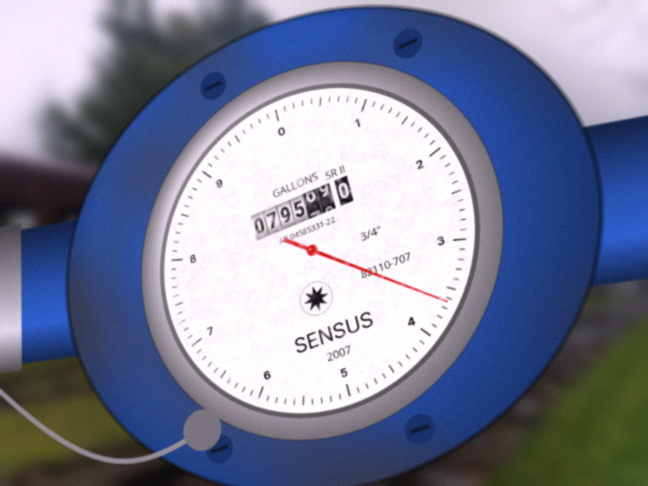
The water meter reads 795693.6 gal
